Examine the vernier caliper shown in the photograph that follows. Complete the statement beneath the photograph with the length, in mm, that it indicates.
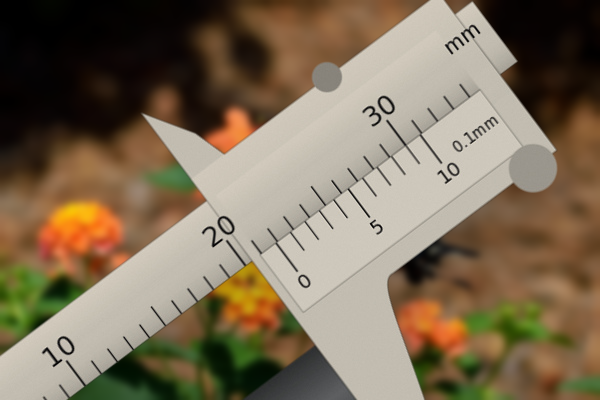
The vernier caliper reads 21.9 mm
